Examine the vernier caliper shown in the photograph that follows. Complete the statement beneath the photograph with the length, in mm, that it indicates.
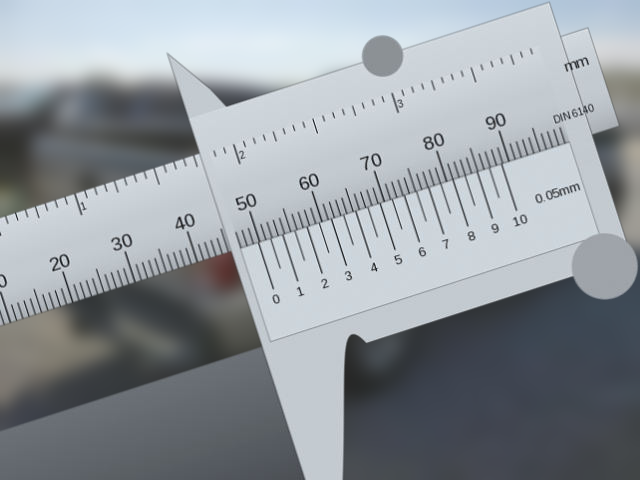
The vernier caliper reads 49.8 mm
